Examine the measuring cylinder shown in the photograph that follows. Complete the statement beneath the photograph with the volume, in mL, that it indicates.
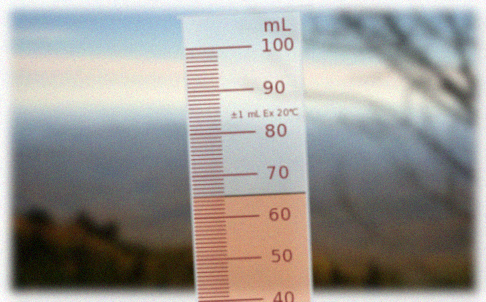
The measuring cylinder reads 65 mL
